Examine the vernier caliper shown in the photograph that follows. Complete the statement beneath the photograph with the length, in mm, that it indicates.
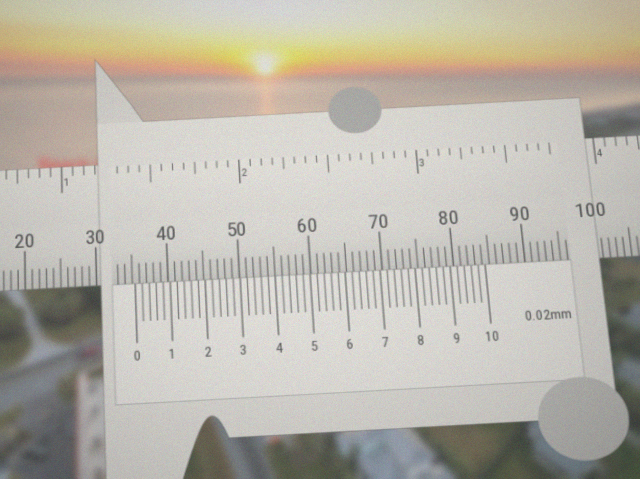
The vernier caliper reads 35.4 mm
